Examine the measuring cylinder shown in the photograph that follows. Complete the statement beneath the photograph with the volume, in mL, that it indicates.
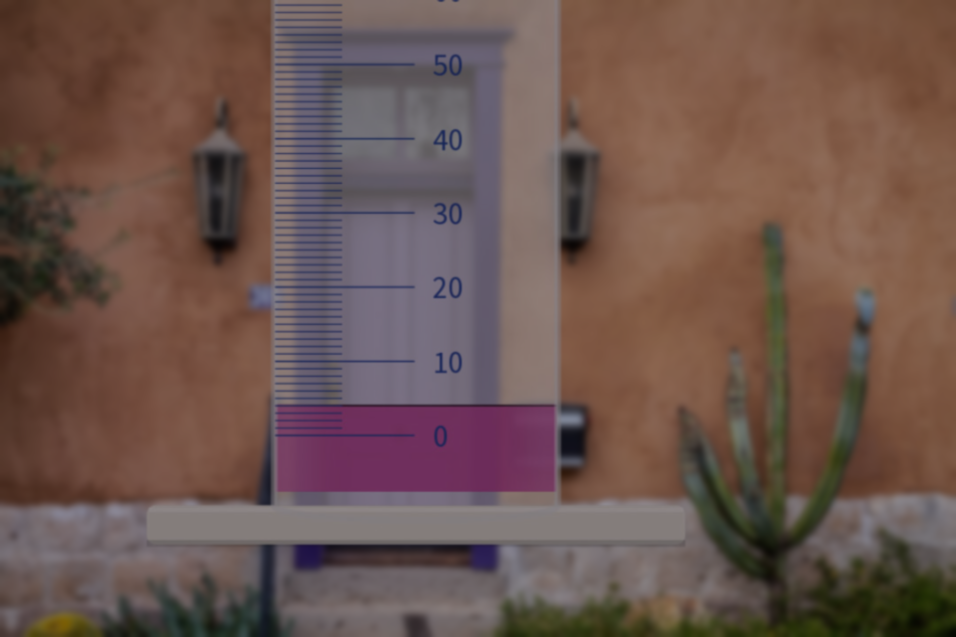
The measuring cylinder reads 4 mL
